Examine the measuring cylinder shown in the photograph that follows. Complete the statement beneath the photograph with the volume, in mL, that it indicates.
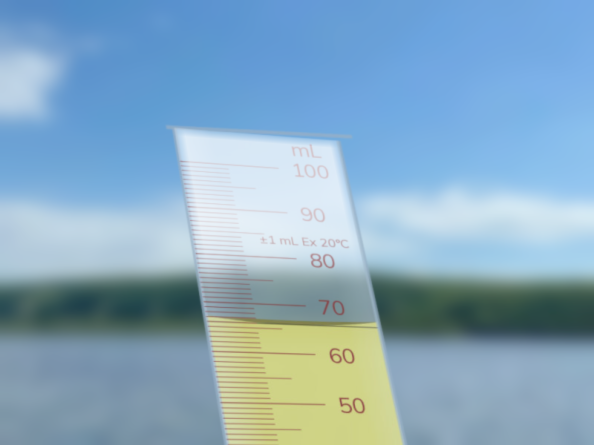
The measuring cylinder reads 66 mL
